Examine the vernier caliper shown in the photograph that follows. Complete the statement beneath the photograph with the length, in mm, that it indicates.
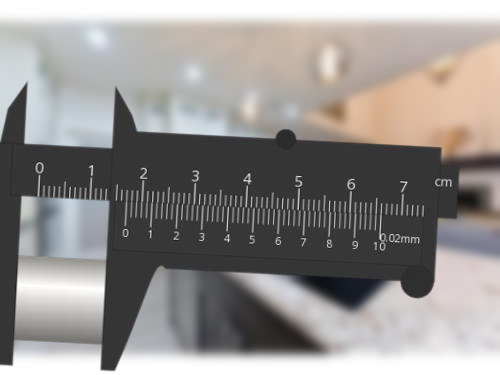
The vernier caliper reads 17.0 mm
